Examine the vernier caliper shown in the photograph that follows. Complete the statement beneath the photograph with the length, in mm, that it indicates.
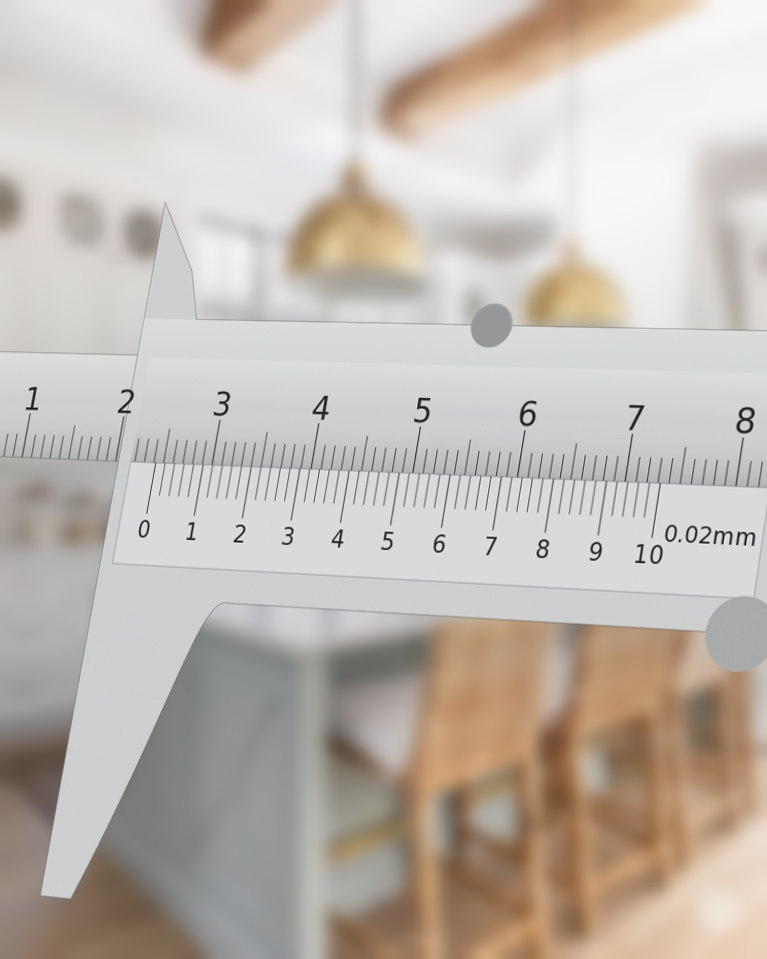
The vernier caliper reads 24.2 mm
